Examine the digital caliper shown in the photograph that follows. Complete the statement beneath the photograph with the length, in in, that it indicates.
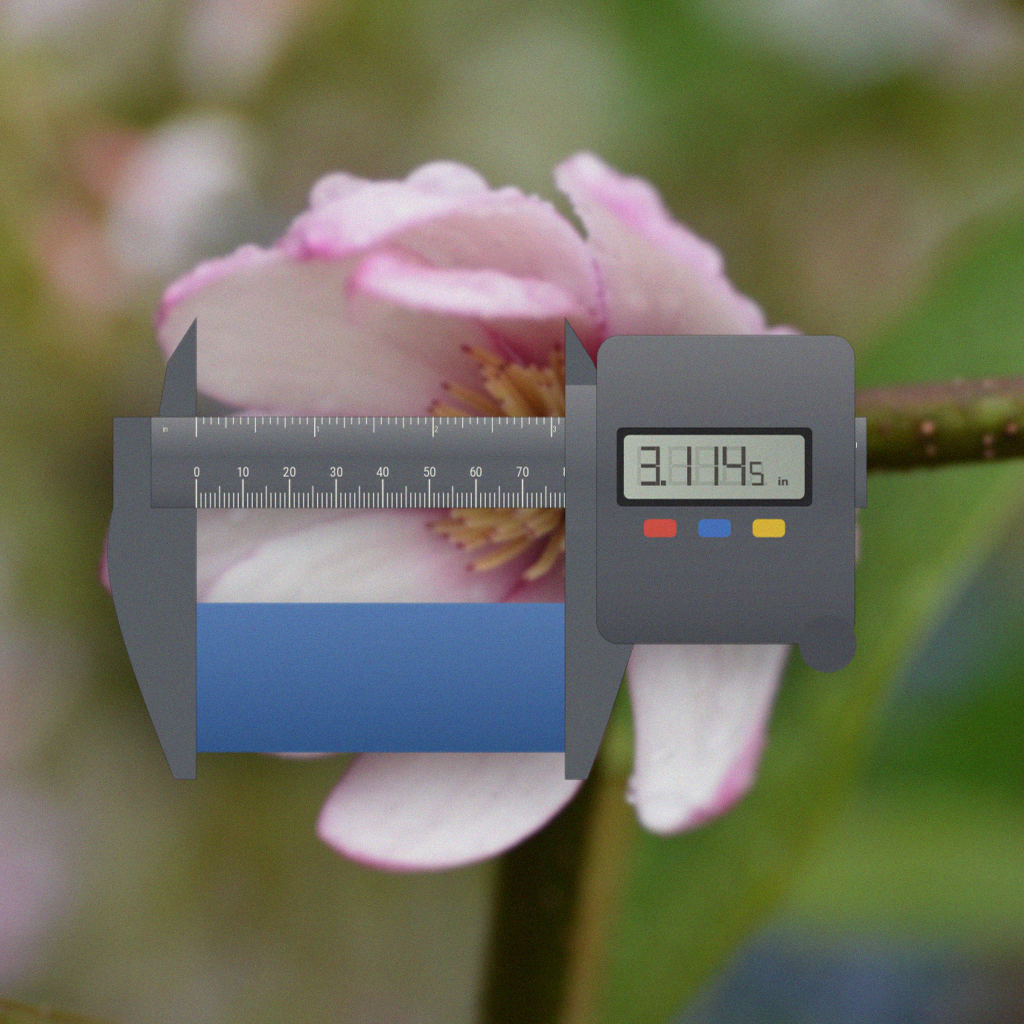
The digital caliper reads 3.1145 in
